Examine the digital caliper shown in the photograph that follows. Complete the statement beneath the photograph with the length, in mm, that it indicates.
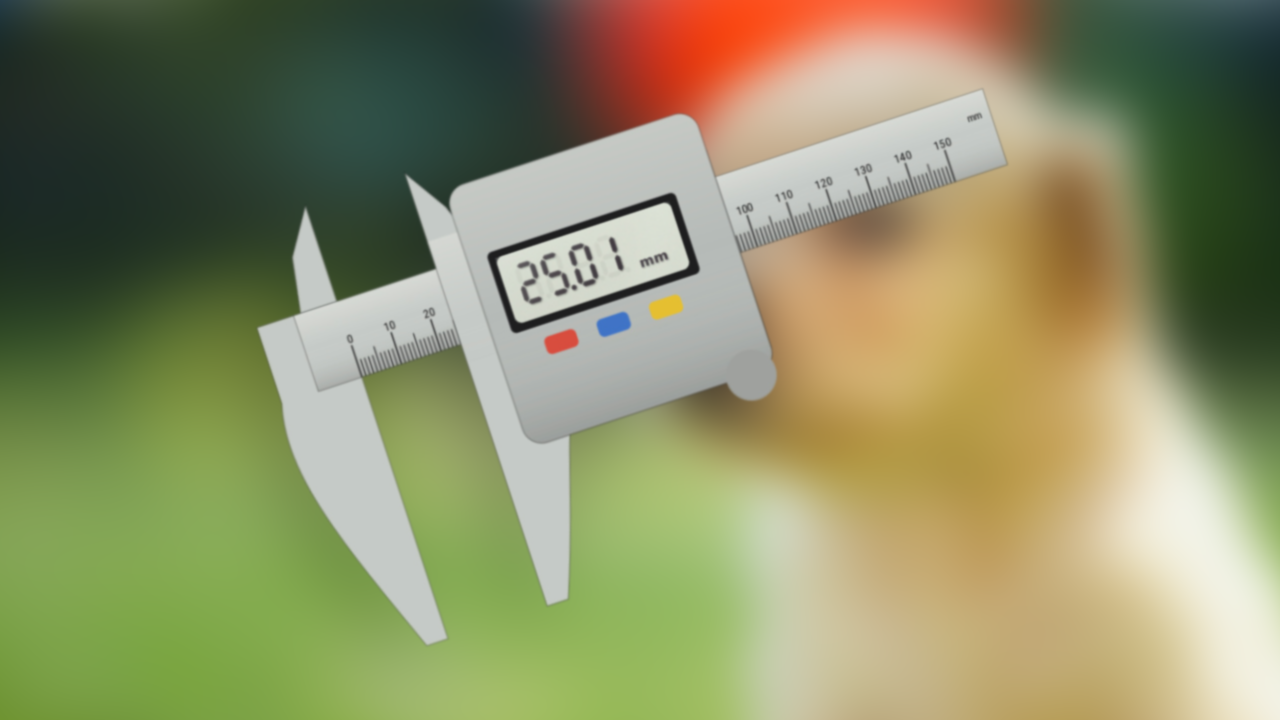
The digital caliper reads 25.01 mm
